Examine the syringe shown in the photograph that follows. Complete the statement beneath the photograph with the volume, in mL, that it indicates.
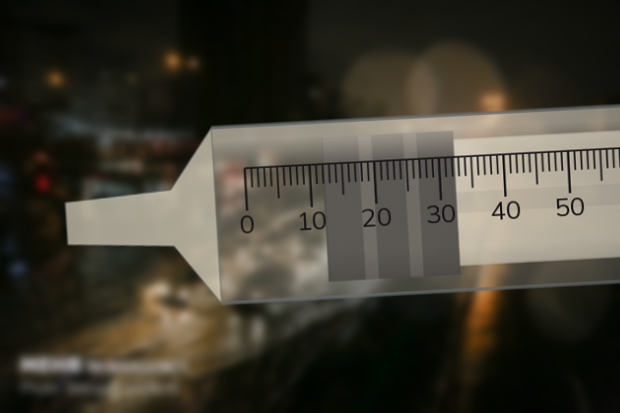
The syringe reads 12 mL
